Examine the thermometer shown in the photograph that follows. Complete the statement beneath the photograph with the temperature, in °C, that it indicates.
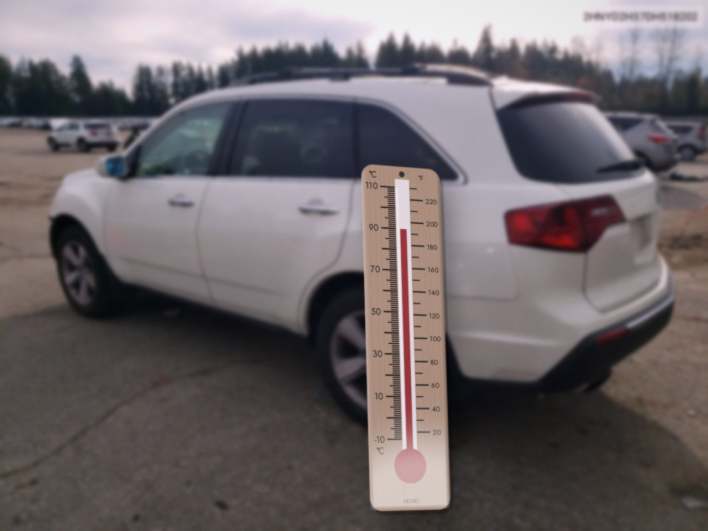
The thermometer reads 90 °C
